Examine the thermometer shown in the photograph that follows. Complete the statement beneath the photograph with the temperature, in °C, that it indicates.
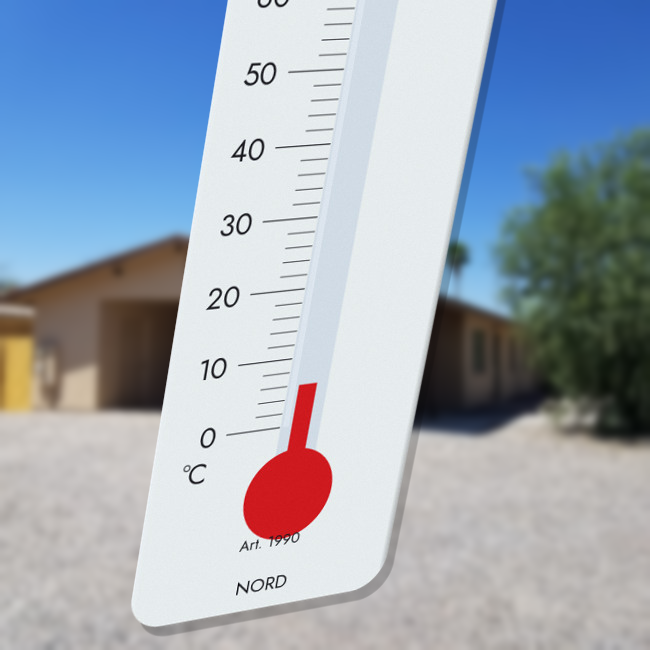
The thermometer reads 6 °C
